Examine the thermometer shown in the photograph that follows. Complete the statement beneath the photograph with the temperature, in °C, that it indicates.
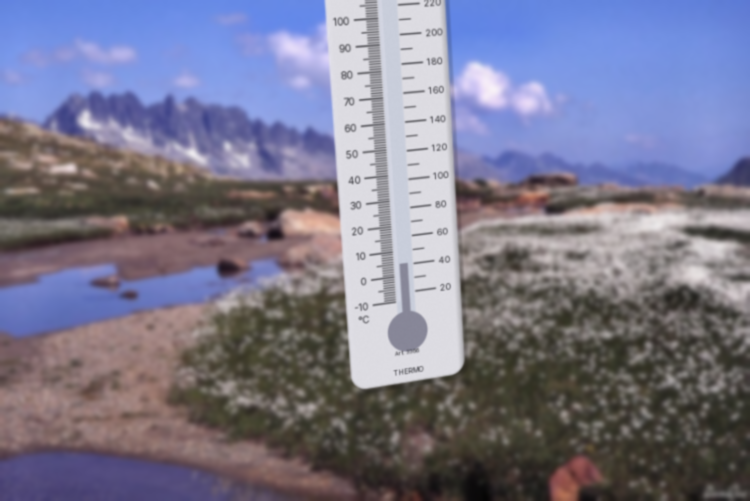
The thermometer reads 5 °C
